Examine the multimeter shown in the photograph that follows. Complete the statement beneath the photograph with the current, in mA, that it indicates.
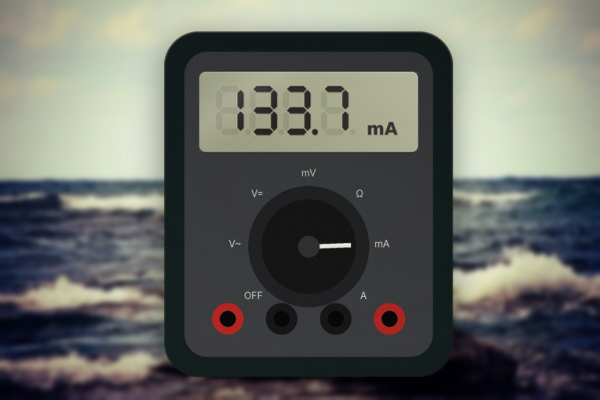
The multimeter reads 133.7 mA
